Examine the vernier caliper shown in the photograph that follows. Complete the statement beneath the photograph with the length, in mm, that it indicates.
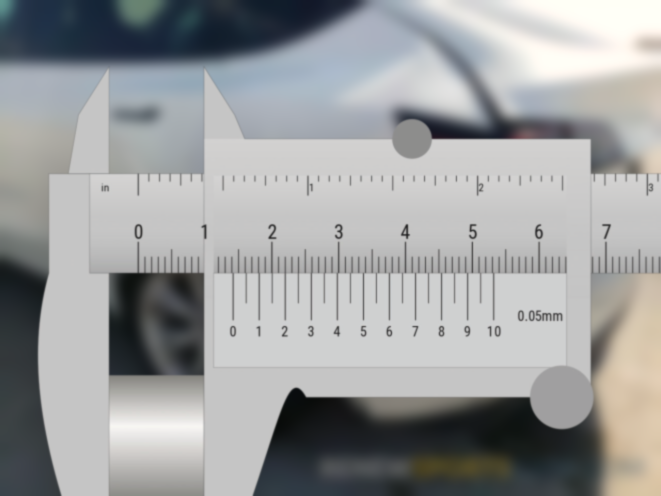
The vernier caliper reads 14.2 mm
